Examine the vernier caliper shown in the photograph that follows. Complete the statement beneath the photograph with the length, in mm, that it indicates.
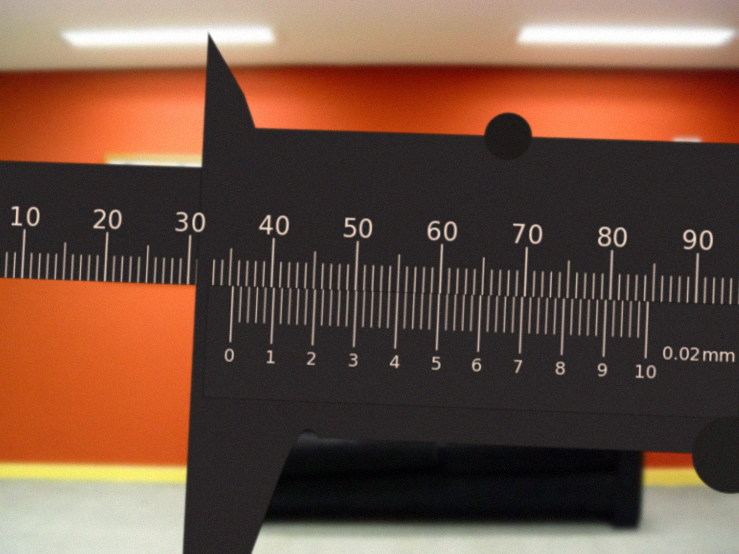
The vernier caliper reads 35.4 mm
